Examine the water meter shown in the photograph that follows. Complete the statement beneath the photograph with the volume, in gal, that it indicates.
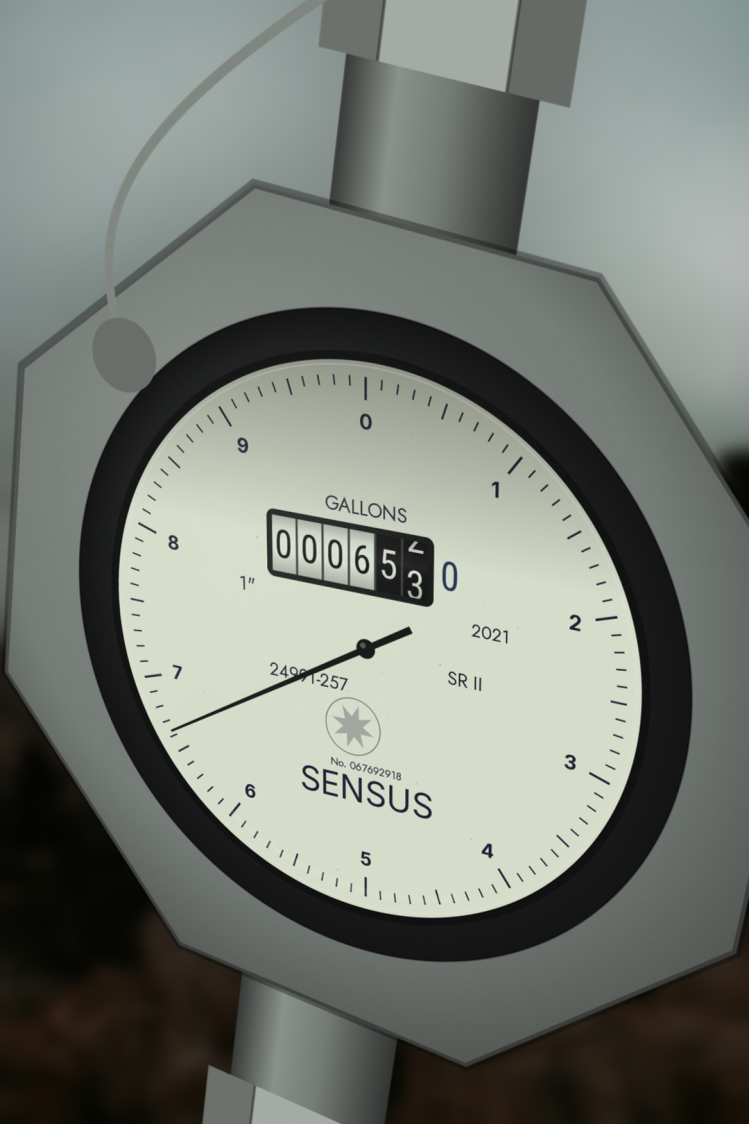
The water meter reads 6526.6 gal
